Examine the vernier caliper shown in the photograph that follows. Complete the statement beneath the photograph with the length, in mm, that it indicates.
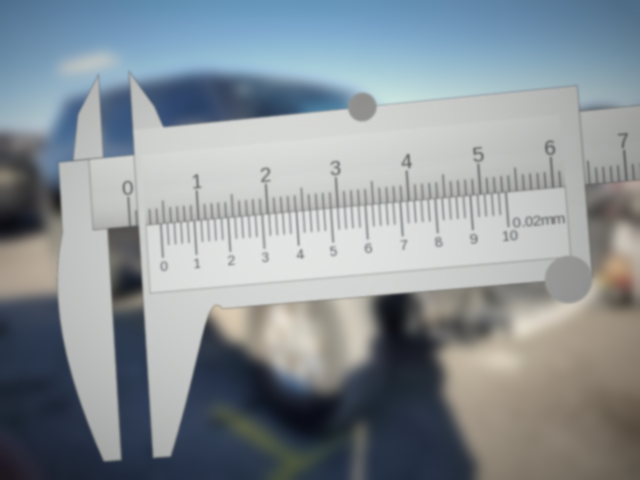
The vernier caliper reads 4.5 mm
